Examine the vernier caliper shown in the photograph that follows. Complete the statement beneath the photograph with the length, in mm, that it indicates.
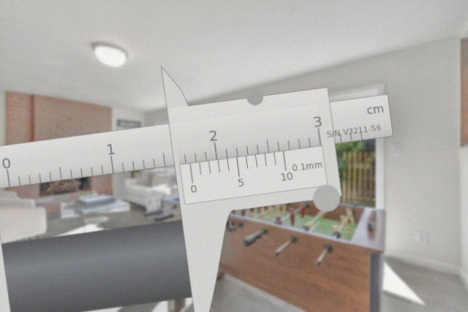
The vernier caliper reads 17.4 mm
